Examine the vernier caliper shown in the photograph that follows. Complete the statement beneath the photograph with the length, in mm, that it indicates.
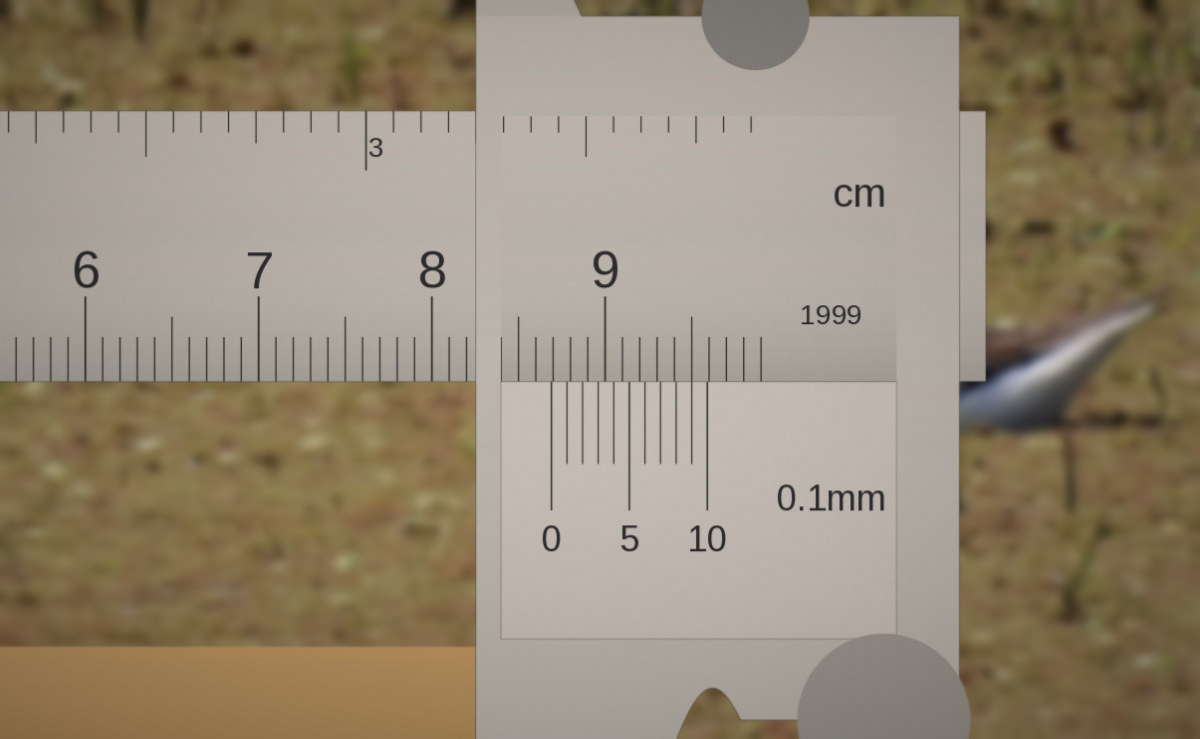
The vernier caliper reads 86.9 mm
